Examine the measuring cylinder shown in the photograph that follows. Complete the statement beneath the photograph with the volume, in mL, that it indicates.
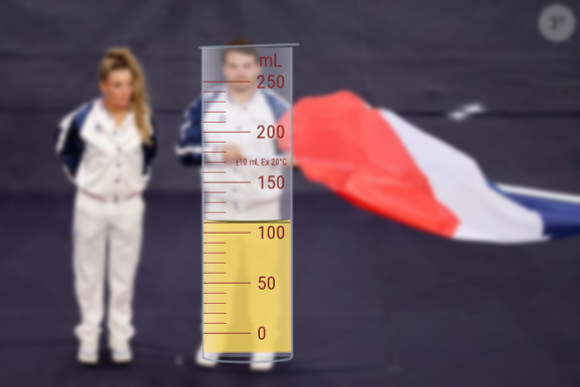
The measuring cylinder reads 110 mL
